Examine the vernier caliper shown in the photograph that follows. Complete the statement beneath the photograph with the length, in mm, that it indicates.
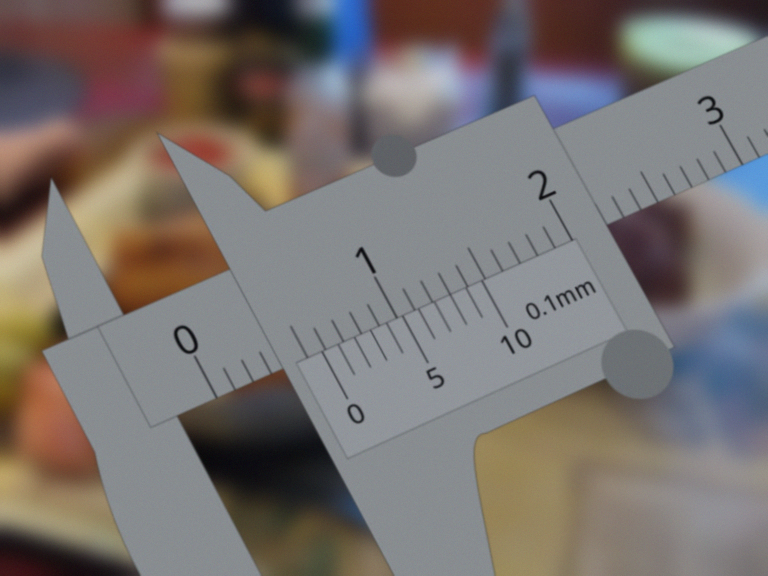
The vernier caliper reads 5.8 mm
